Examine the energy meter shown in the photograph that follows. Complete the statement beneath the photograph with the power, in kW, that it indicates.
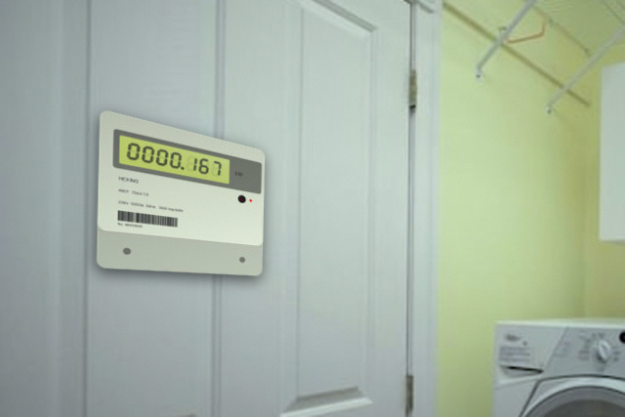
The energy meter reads 0.167 kW
